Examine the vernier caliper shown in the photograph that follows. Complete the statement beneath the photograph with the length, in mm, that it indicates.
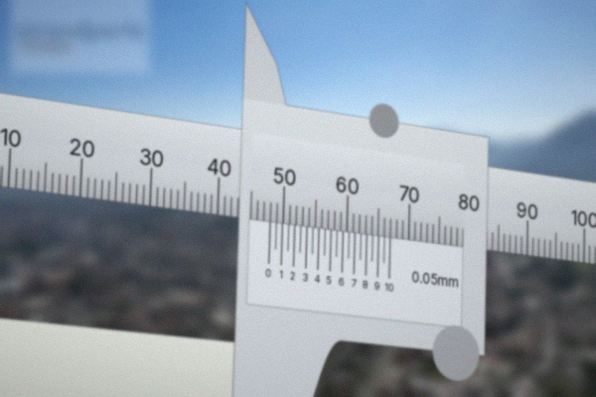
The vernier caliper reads 48.0 mm
